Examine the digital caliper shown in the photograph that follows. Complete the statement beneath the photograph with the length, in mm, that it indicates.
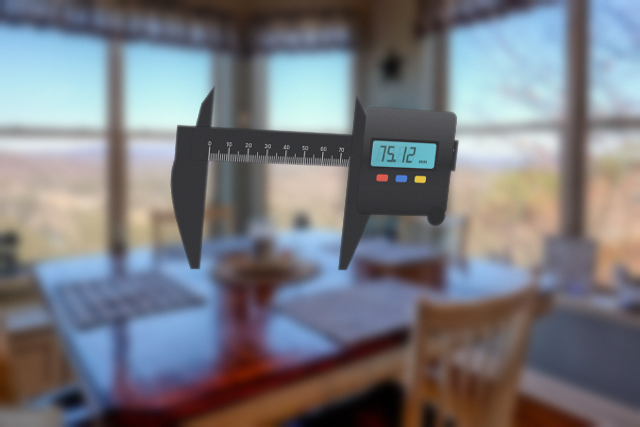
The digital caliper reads 75.12 mm
